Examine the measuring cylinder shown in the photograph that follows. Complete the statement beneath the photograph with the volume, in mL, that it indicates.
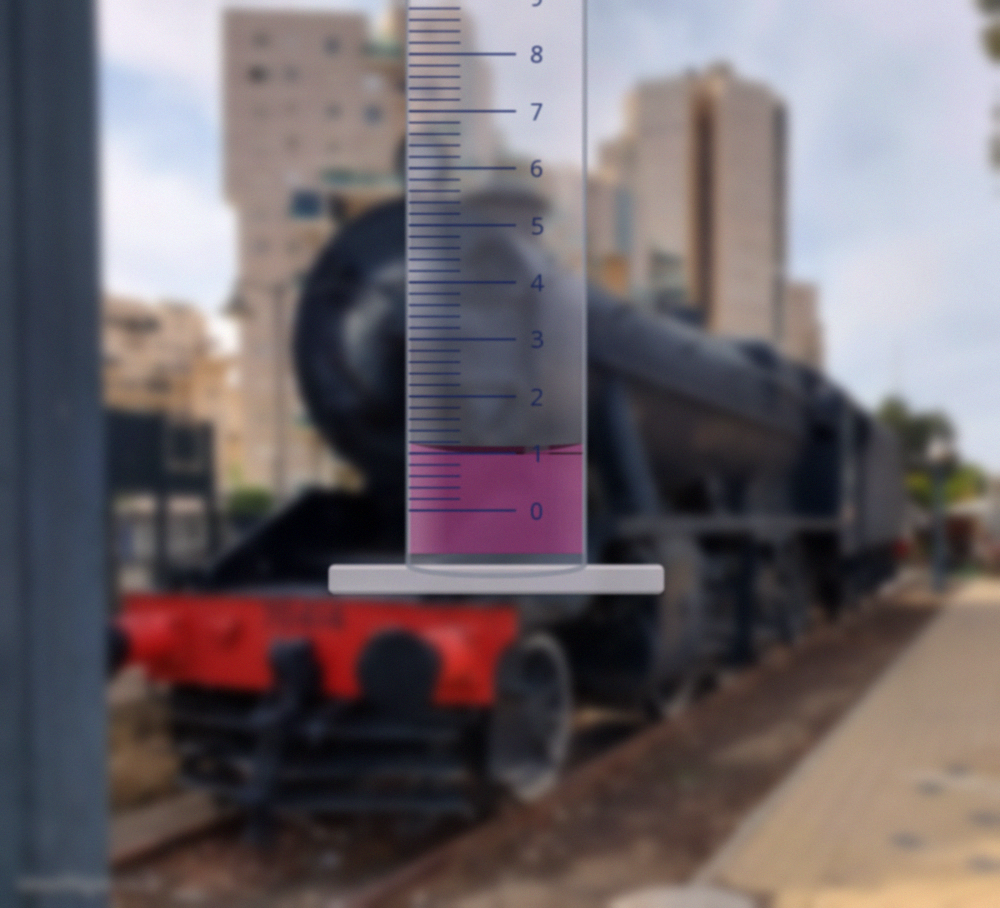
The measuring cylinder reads 1 mL
